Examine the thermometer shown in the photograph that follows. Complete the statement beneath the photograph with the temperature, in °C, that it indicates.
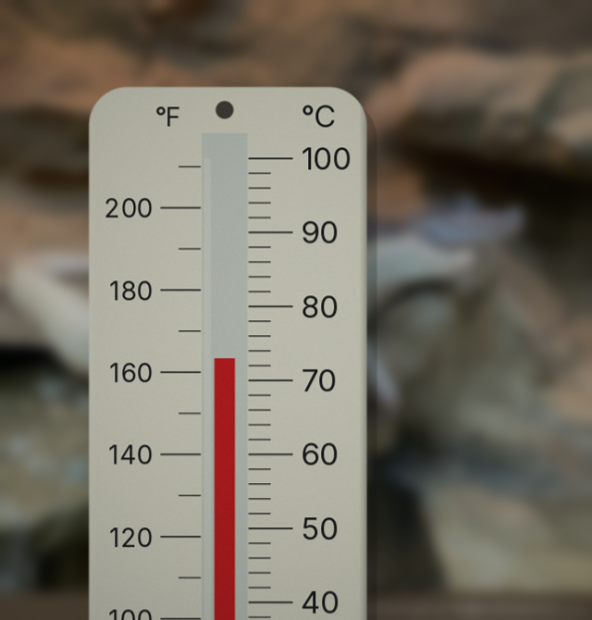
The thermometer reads 73 °C
